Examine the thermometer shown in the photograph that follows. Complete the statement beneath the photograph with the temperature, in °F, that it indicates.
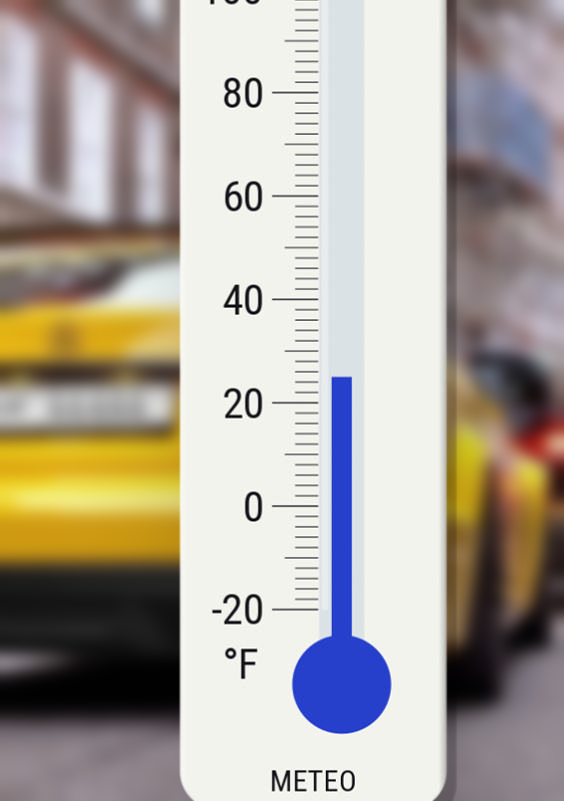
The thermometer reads 25 °F
